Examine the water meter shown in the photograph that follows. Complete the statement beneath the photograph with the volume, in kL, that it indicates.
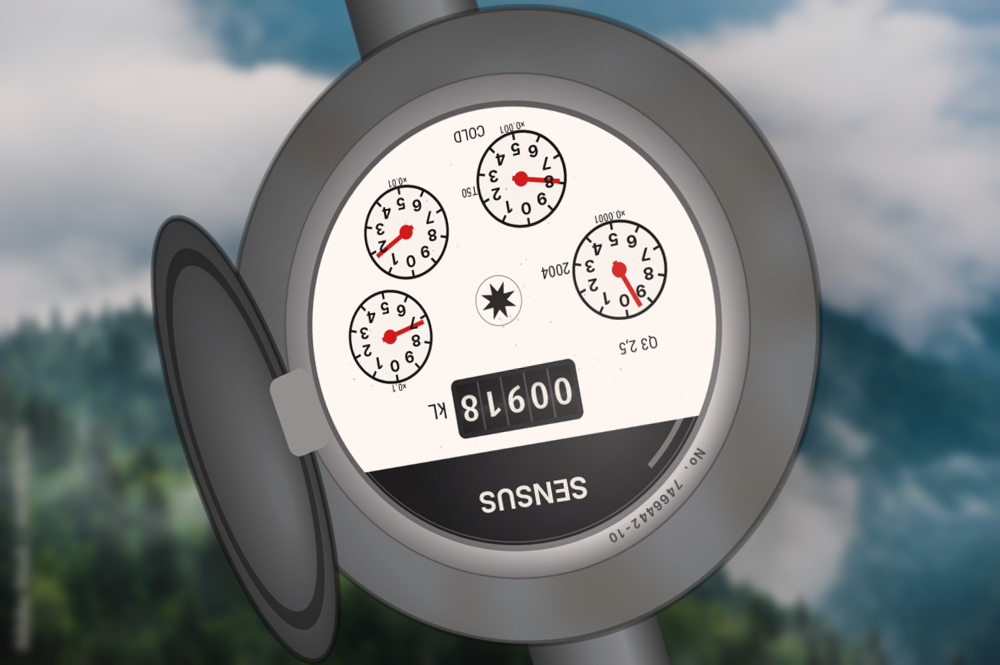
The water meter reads 918.7179 kL
